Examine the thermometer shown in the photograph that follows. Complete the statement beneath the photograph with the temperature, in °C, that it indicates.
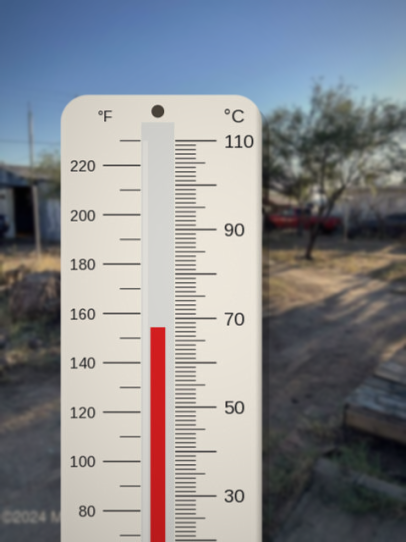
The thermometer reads 68 °C
